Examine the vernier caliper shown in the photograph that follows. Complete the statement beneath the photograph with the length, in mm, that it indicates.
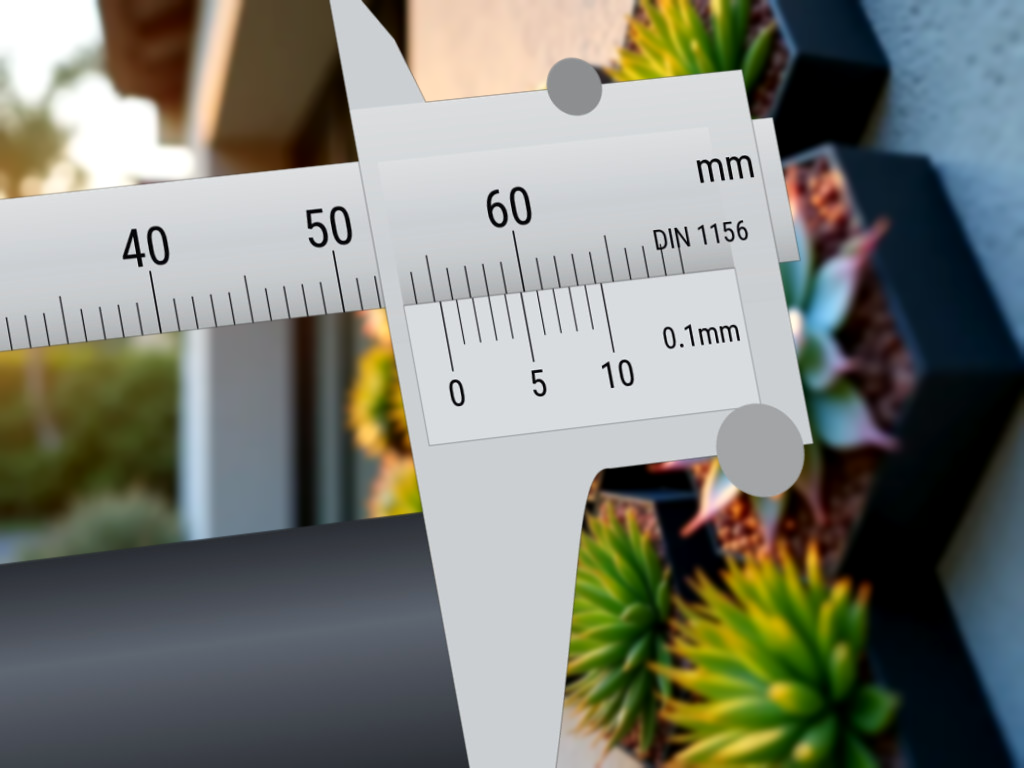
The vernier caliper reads 55.3 mm
